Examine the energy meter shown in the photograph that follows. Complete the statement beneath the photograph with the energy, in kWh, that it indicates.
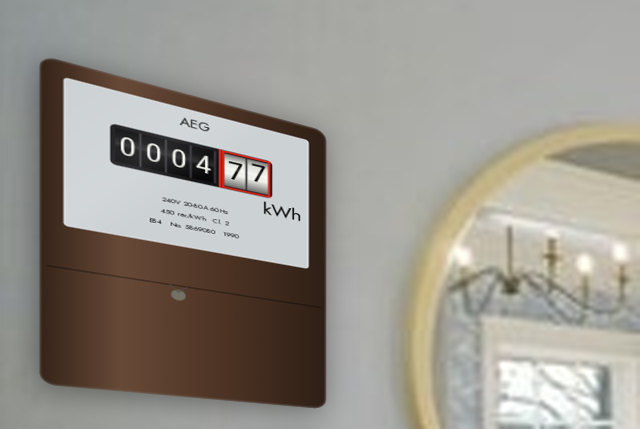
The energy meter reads 4.77 kWh
